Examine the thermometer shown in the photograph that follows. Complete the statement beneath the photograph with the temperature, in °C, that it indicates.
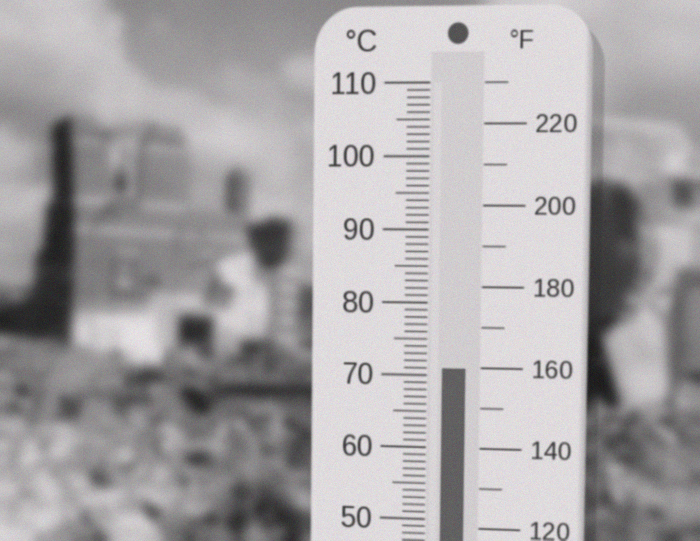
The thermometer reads 71 °C
